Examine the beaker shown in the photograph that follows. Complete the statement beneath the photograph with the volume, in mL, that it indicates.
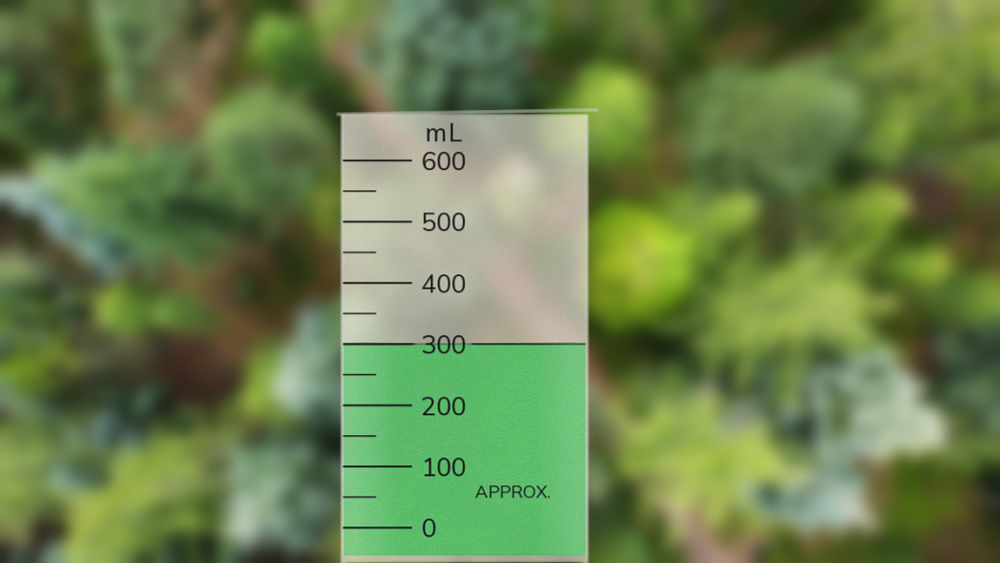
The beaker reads 300 mL
